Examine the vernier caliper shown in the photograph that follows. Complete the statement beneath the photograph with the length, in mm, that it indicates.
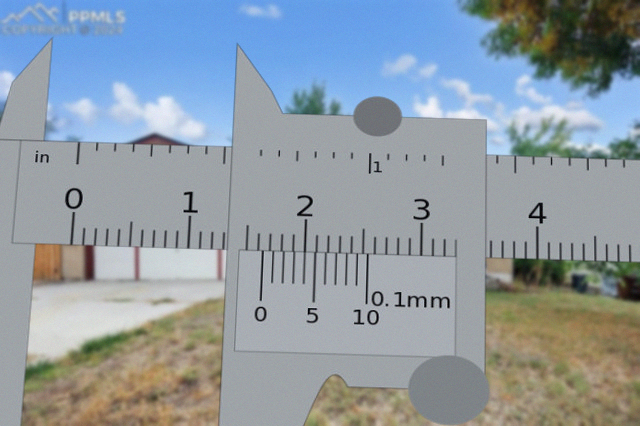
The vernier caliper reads 16.4 mm
